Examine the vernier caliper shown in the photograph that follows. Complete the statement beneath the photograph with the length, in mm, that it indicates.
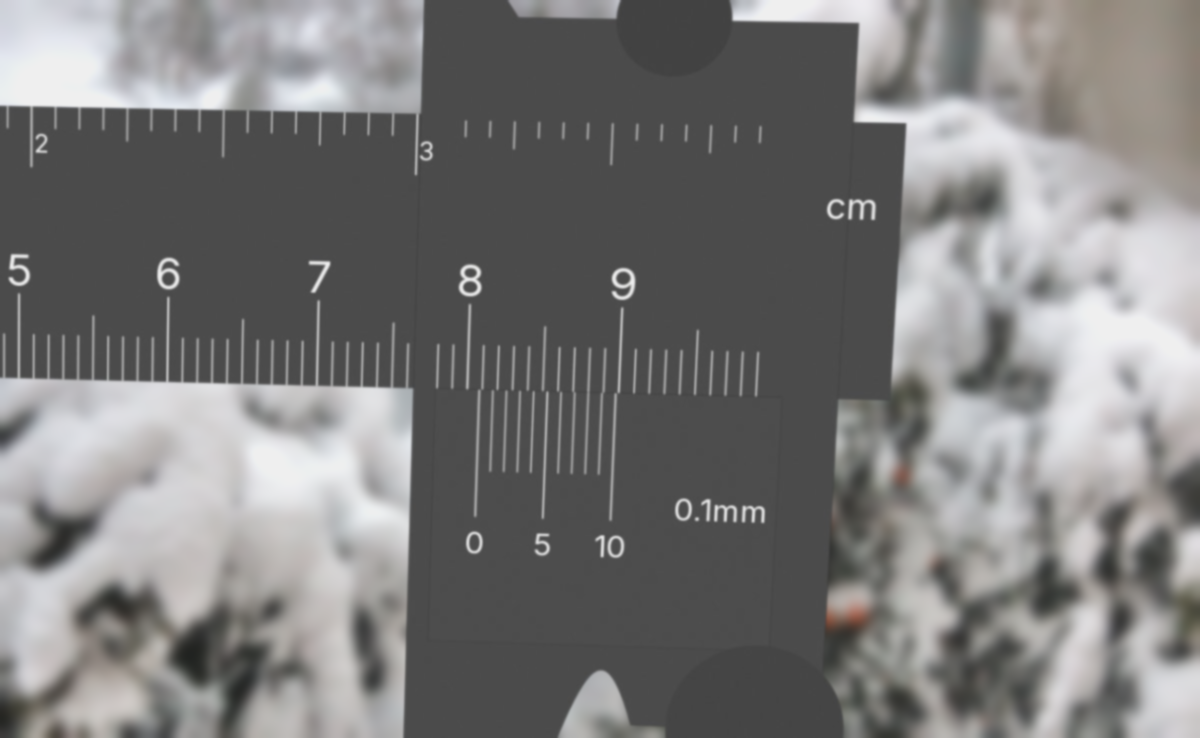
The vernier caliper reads 80.8 mm
